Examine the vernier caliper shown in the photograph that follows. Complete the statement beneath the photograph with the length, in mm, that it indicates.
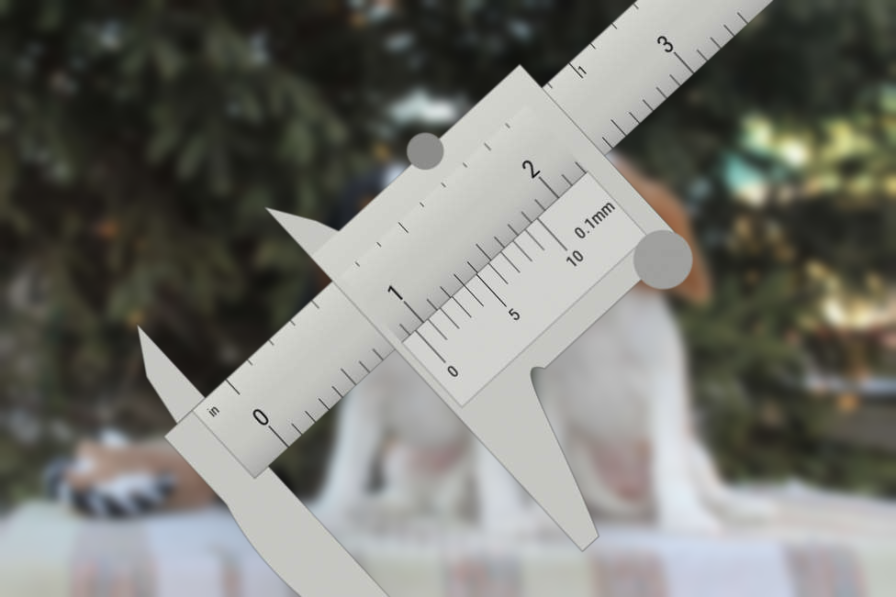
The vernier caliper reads 9.4 mm
